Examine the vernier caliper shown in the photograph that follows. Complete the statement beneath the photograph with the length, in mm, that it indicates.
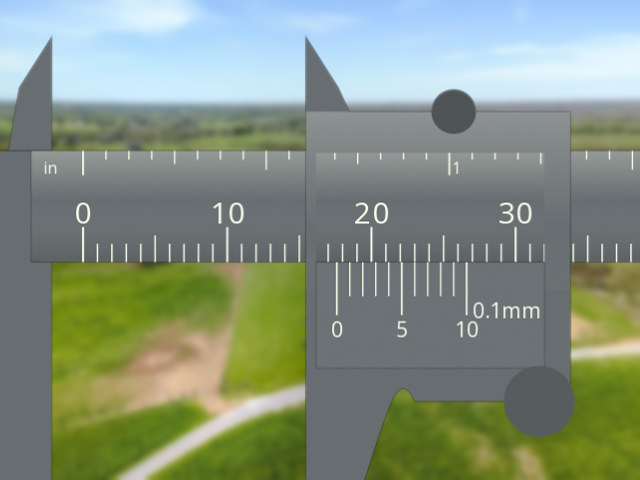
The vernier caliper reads 17.6 mm
